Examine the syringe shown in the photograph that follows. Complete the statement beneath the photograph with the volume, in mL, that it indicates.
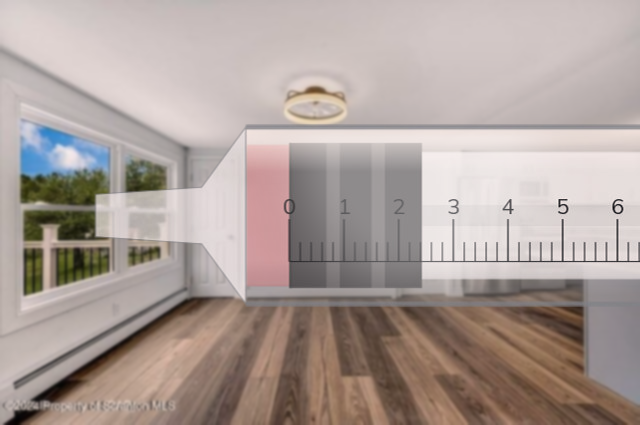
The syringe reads 0 mL
